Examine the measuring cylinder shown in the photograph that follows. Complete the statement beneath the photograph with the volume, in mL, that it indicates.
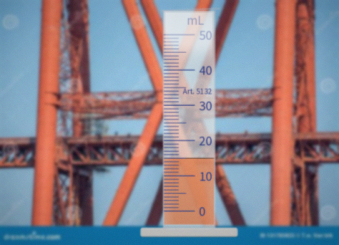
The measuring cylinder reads 15 mL
